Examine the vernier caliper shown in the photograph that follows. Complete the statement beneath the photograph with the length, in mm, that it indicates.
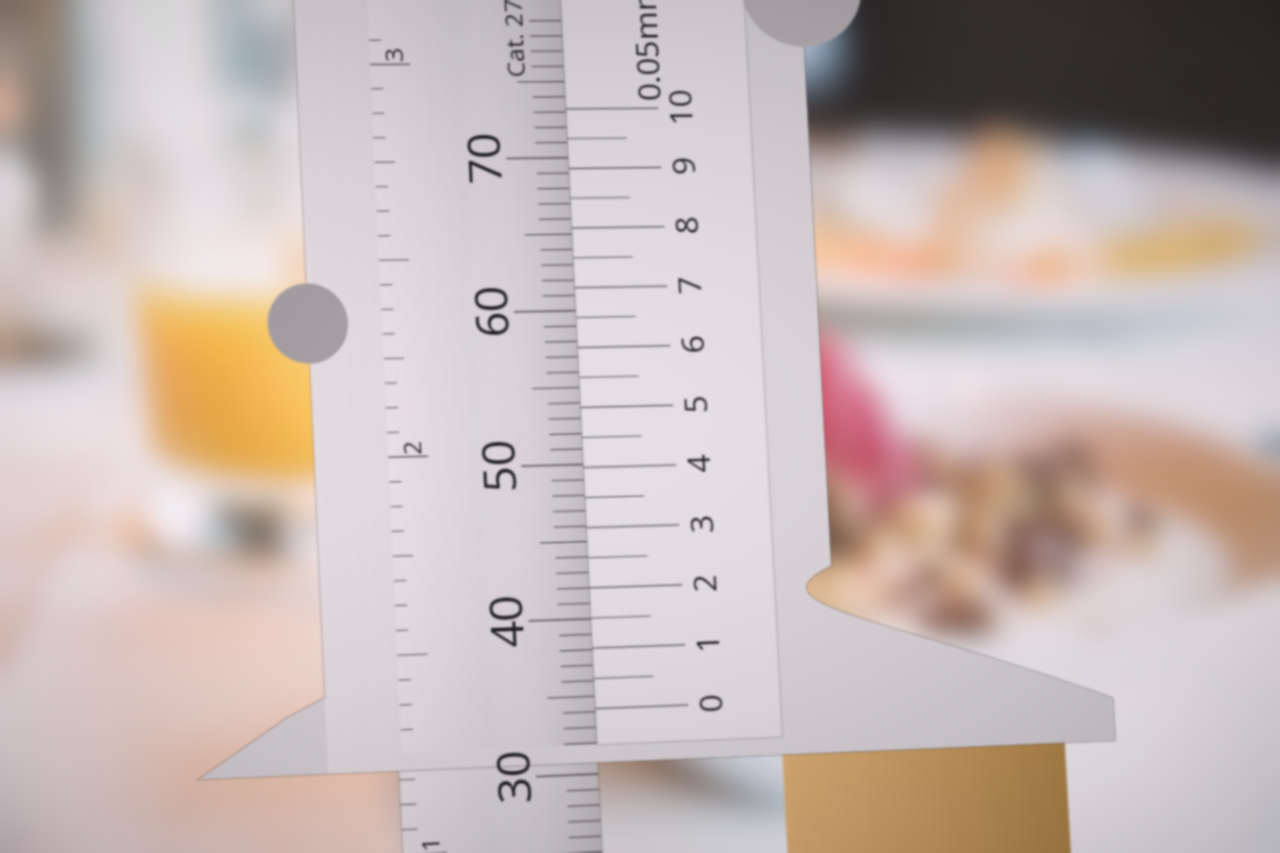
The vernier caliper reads 34.2 mm
